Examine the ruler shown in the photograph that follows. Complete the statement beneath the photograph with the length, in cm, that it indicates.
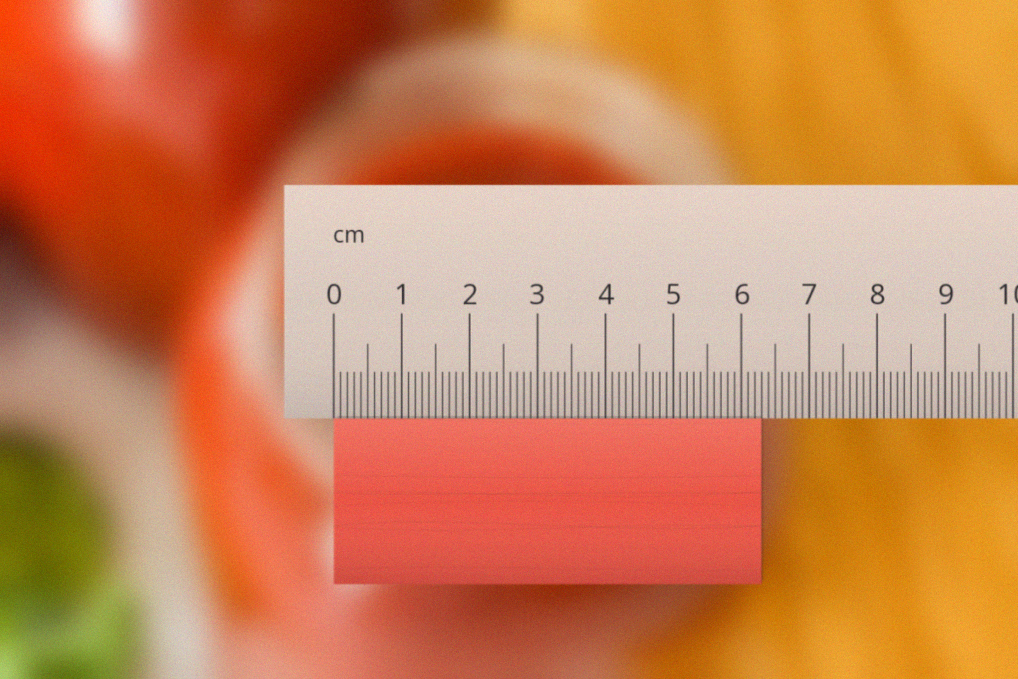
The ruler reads 6.3 cm
